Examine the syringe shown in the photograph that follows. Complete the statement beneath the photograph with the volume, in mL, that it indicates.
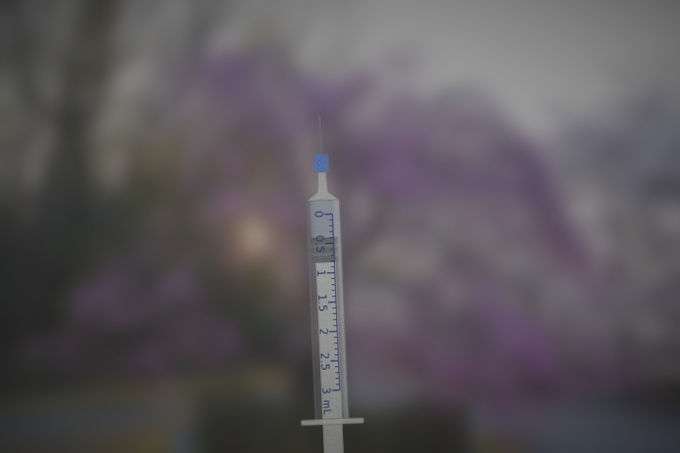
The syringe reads 0.4 mL
